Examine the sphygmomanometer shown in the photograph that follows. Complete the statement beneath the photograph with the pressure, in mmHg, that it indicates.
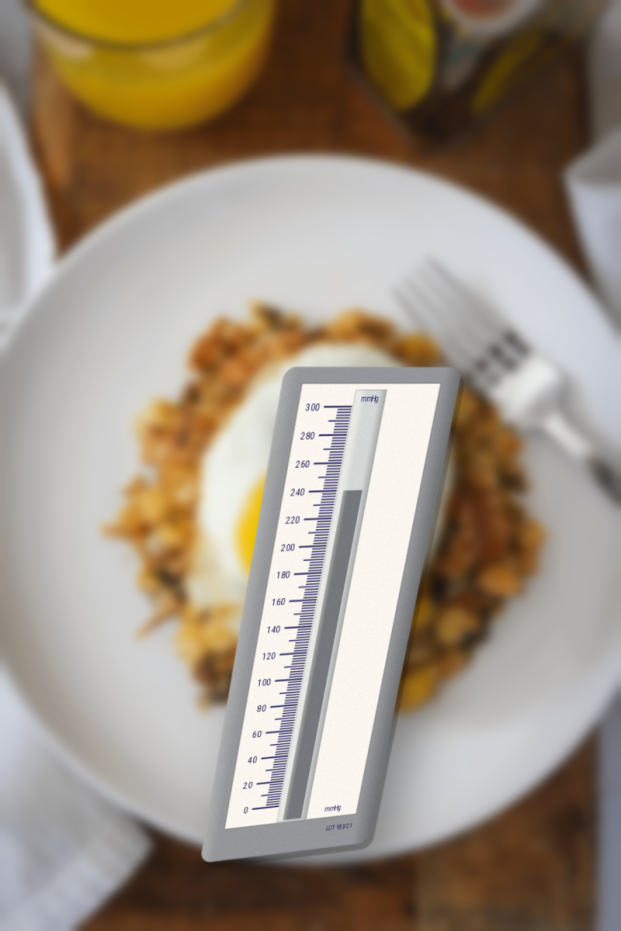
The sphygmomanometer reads 240 mmHg
